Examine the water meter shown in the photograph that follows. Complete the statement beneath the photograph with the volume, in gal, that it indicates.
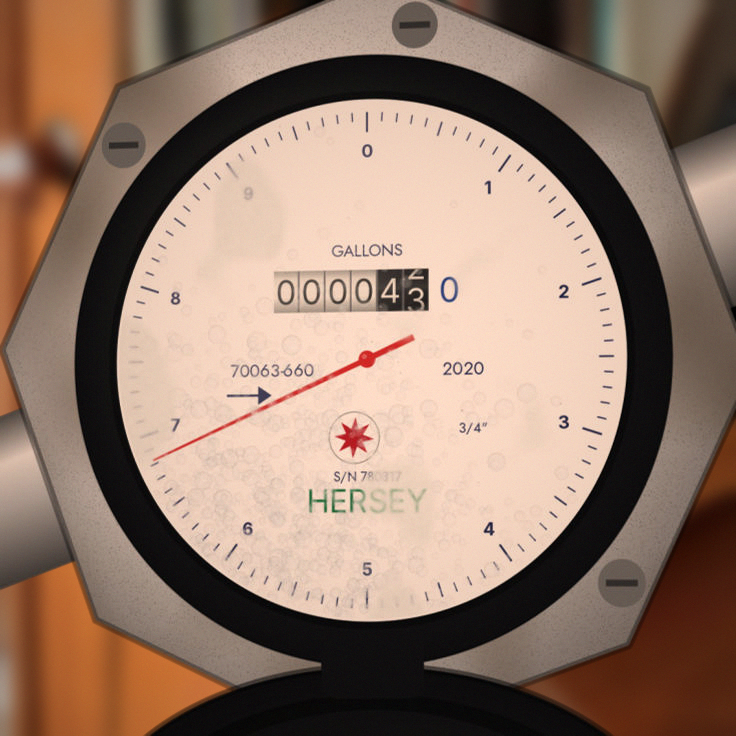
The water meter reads 426.8 gal
